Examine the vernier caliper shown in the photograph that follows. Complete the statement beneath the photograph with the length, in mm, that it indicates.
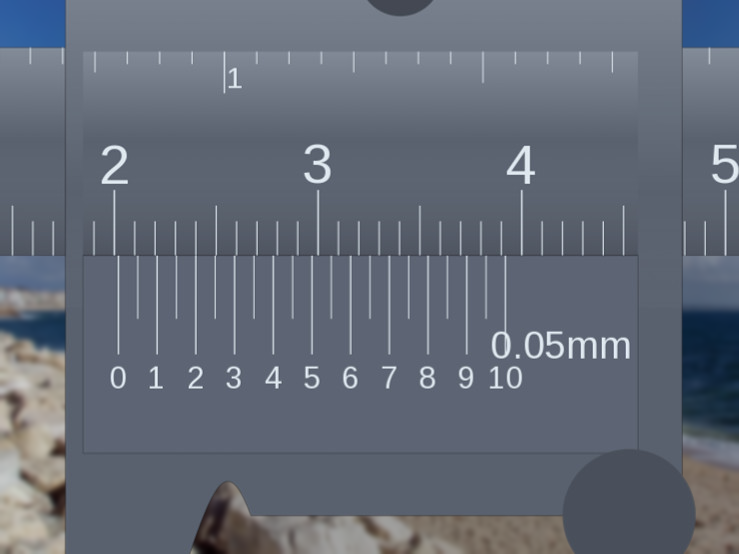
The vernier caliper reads 20.2 mm
